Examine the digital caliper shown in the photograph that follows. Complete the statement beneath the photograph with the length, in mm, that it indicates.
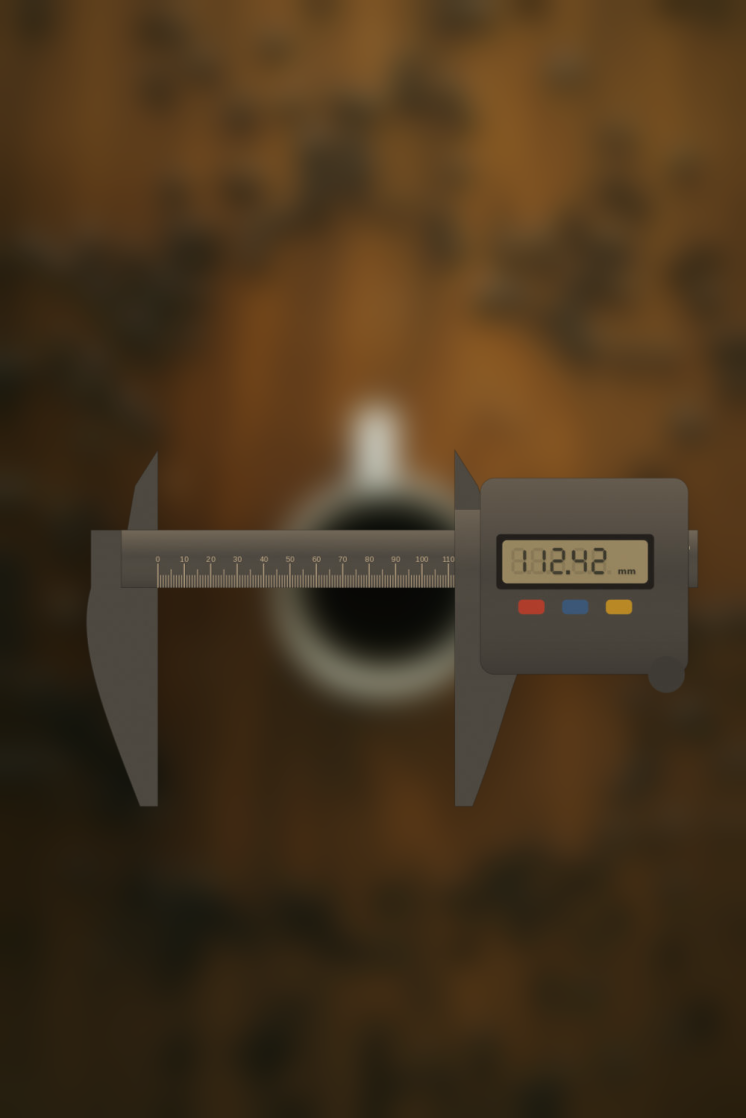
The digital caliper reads 112.42 mm
